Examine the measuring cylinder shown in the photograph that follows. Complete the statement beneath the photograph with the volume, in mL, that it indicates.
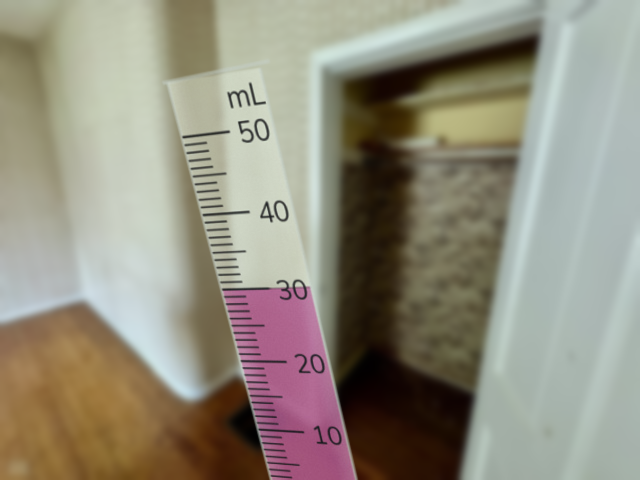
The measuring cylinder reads 30 mL
